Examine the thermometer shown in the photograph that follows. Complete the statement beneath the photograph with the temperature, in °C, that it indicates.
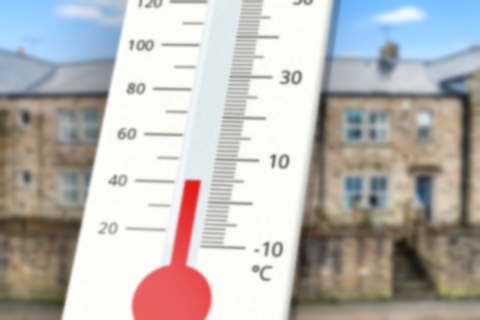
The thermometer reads 5 °C
